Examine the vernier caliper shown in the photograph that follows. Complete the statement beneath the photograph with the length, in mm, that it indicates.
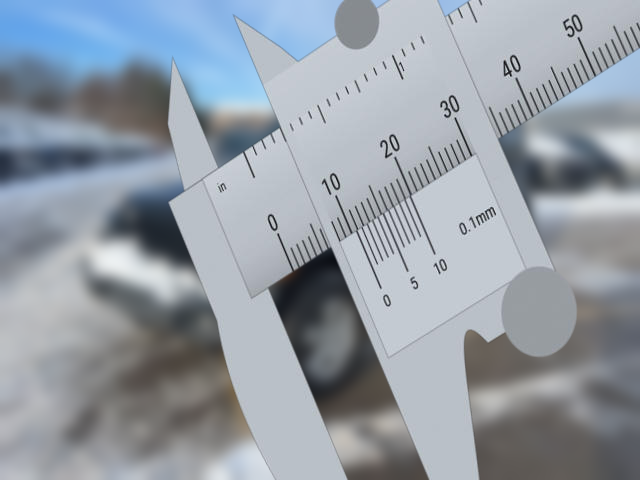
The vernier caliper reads 10.8 mm
